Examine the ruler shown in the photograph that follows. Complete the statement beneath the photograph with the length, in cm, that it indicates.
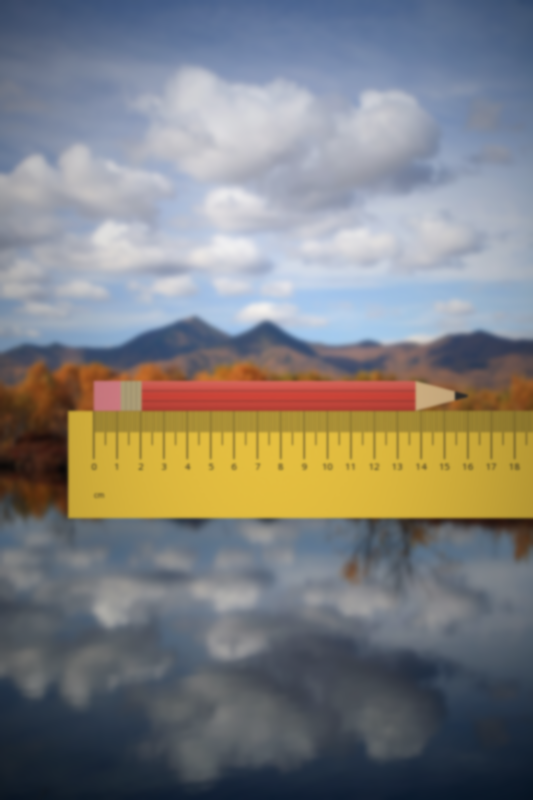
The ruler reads 16 cm
